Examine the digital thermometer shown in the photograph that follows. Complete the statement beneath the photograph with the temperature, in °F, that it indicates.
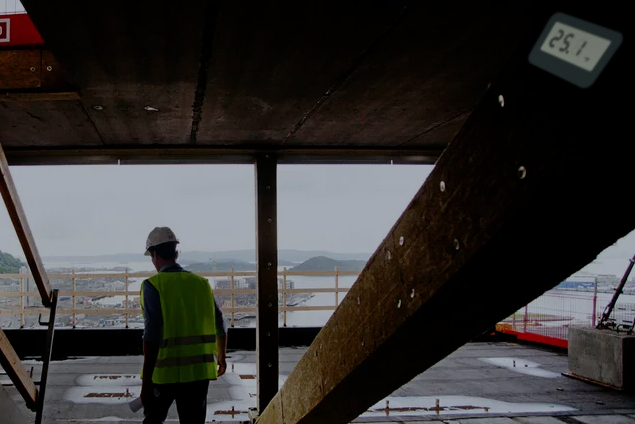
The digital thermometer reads 25.1 °F
